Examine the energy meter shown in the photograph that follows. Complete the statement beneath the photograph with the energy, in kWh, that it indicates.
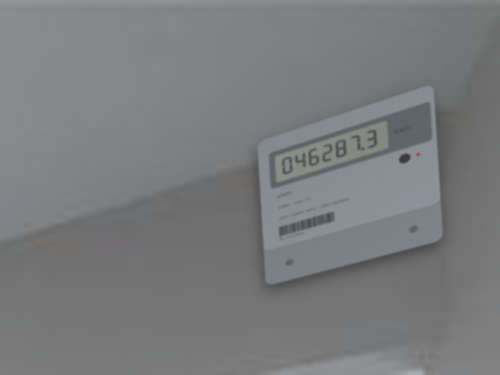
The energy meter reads 46287.3 kWh
